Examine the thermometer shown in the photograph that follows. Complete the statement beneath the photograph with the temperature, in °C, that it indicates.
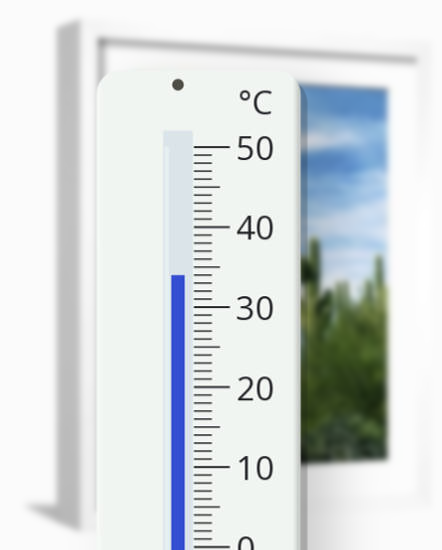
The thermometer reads 34 °C
